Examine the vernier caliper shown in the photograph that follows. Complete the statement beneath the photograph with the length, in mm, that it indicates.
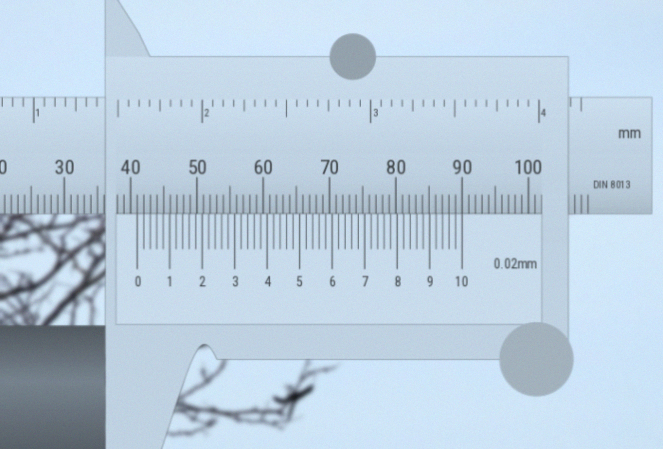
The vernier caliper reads 41.0 mm
